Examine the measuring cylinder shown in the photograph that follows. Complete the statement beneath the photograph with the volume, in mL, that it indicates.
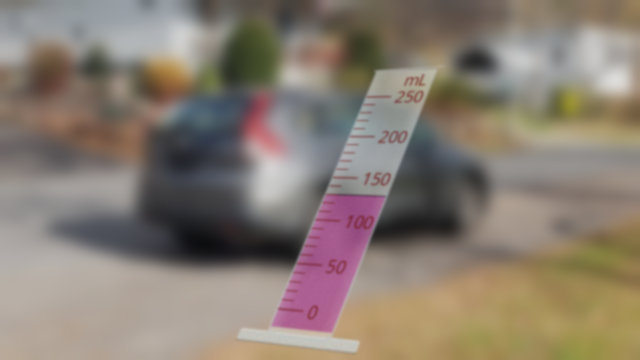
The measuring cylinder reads 130 mL
